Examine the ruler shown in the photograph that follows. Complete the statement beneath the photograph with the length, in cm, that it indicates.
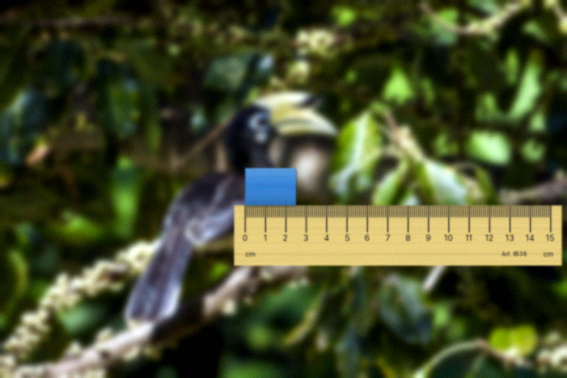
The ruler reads 2.5 cm
